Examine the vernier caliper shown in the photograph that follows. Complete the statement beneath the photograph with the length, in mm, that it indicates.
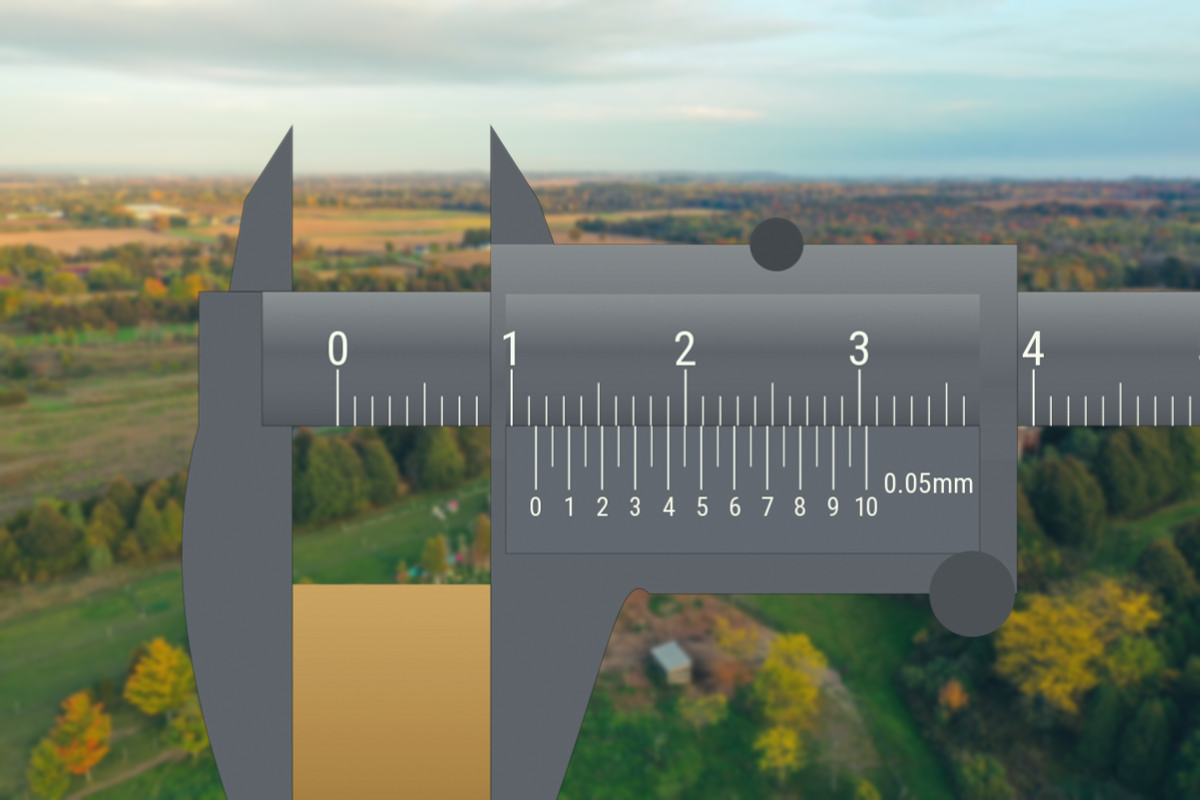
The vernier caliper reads 11.4 mm
